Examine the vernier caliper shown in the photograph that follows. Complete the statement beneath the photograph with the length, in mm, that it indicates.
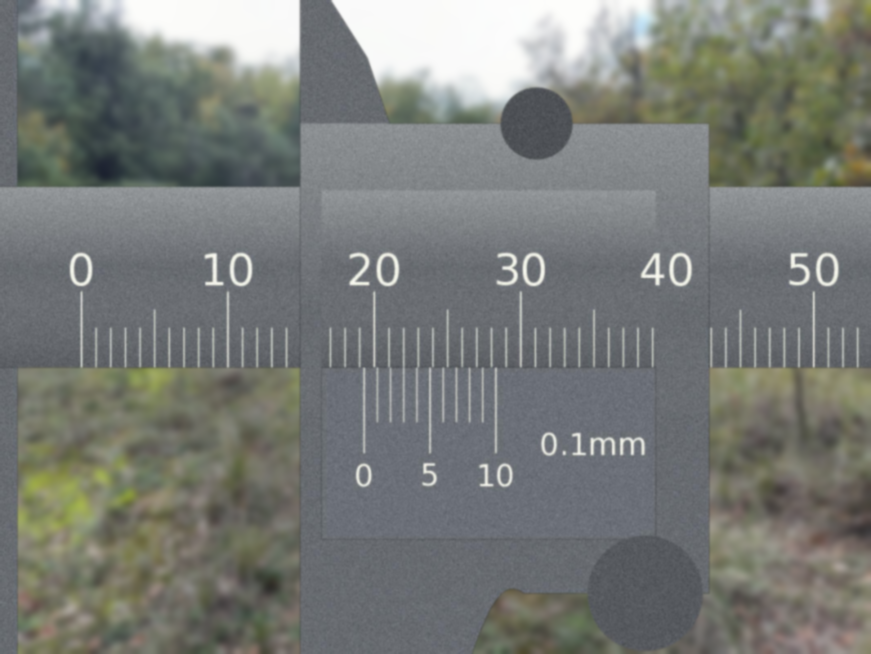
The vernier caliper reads 19.3 mm
